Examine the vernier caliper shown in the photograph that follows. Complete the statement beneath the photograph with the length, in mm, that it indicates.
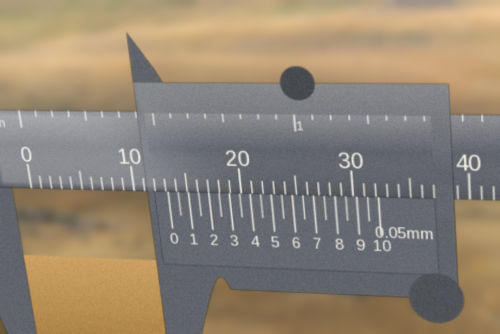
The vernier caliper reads 13.2 mm
